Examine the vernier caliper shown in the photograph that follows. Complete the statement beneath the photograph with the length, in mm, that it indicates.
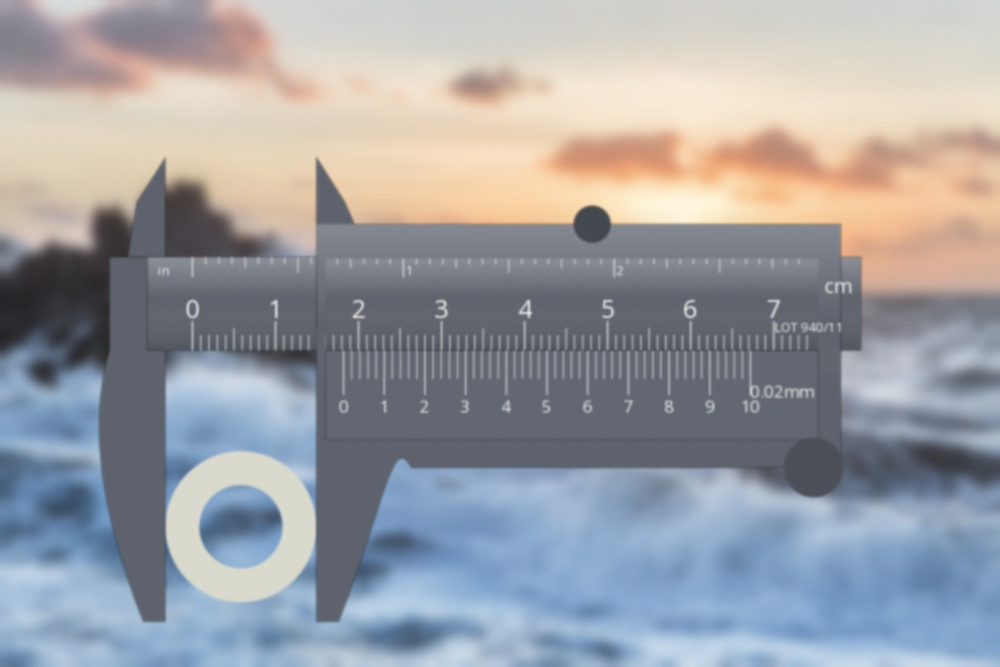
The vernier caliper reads 18.2 mm
